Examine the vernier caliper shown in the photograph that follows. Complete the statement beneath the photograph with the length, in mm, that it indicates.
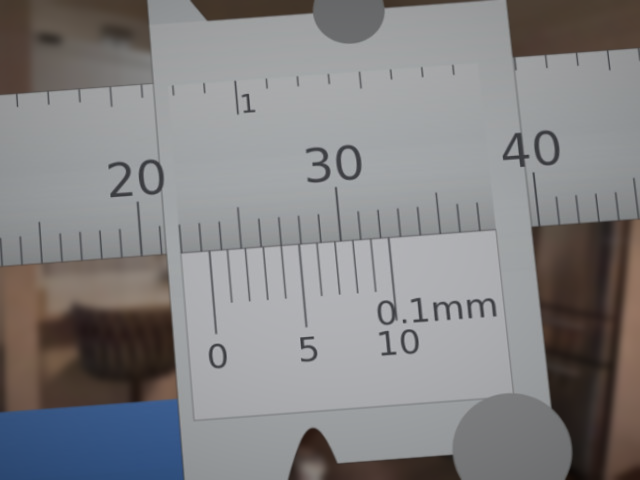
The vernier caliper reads 23.4 mm
